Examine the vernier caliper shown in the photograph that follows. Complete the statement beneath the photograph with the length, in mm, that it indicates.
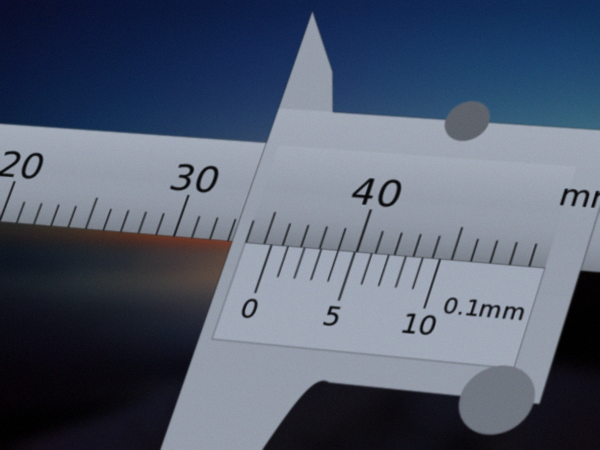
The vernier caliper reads 35.4 mm
